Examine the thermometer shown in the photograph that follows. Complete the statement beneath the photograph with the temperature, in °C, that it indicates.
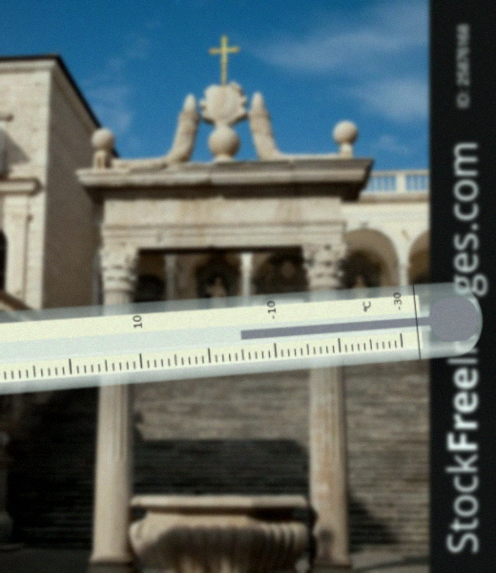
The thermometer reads -5 °C
